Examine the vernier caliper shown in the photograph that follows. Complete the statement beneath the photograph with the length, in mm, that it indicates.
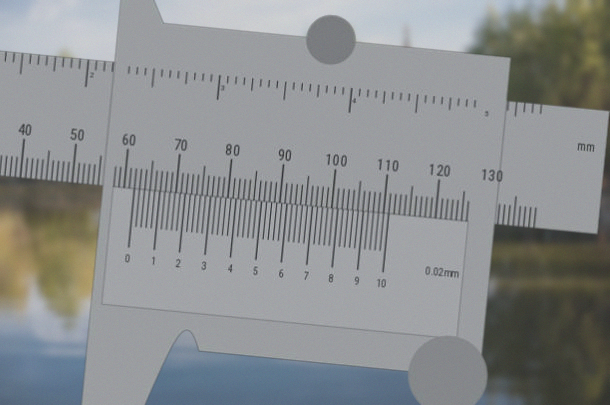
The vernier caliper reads 62.0 mm
